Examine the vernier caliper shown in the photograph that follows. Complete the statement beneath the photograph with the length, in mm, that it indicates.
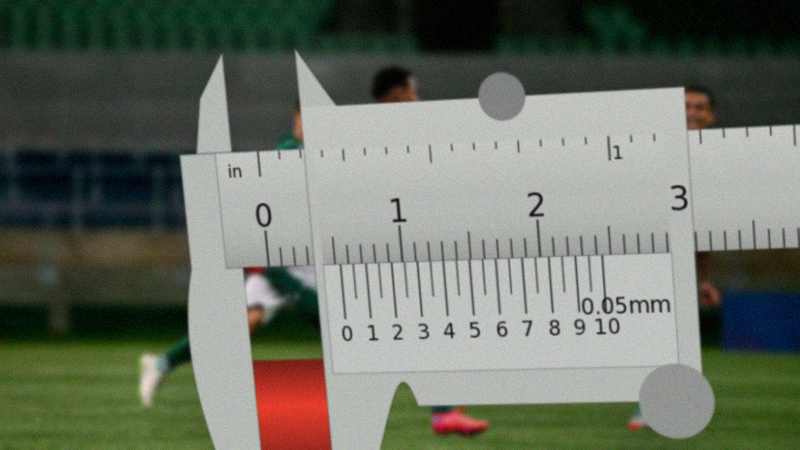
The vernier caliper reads 5.4 mm
